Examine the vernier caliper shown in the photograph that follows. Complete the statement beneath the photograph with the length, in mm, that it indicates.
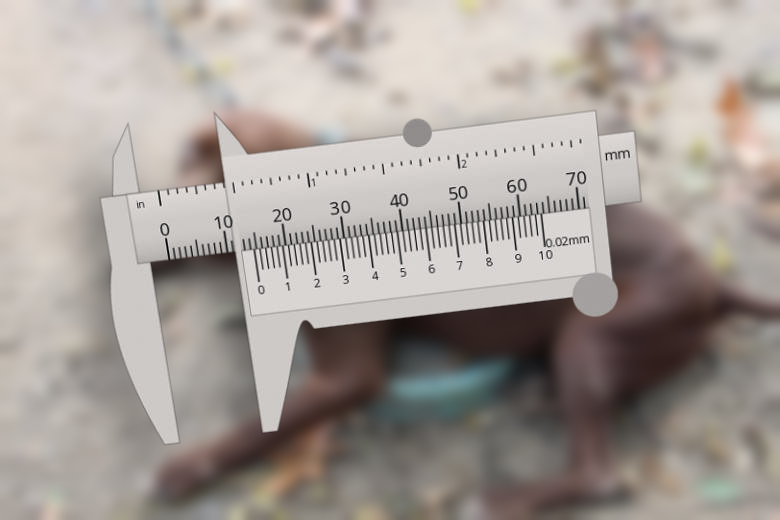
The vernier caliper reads 14.6 mm
